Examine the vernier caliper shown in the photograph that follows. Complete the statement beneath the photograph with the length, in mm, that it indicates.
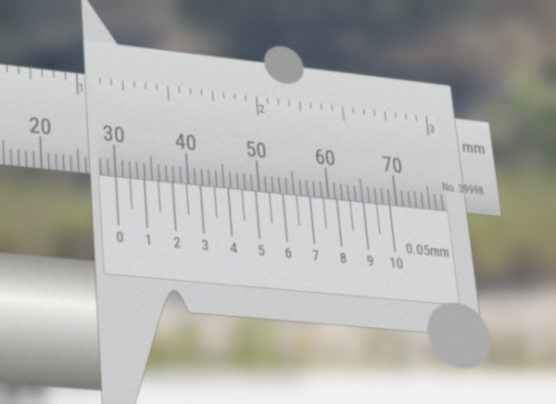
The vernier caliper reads 30.0 mm
